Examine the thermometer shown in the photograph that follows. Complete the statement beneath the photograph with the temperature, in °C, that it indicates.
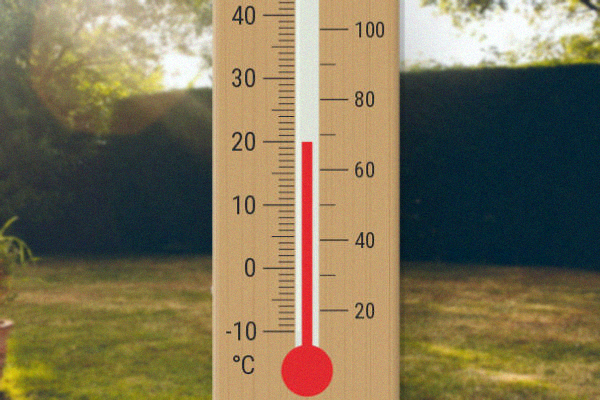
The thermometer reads 20 °C
